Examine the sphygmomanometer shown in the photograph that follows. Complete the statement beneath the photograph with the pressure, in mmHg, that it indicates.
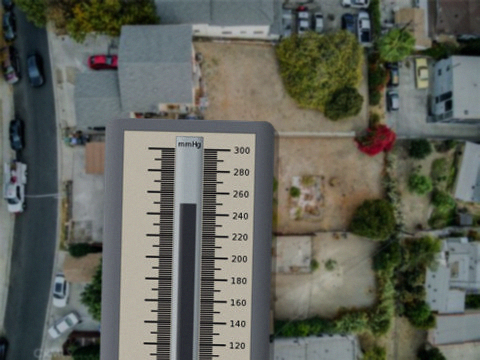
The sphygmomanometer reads 250 mmHg
